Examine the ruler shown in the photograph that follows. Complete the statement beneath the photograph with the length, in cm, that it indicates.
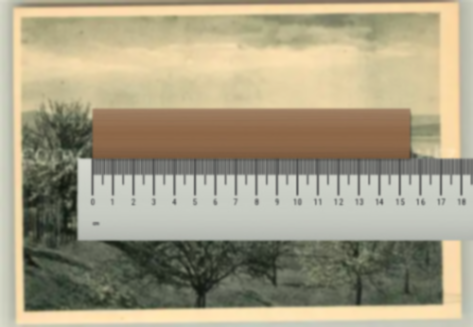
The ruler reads 15.5 cm
